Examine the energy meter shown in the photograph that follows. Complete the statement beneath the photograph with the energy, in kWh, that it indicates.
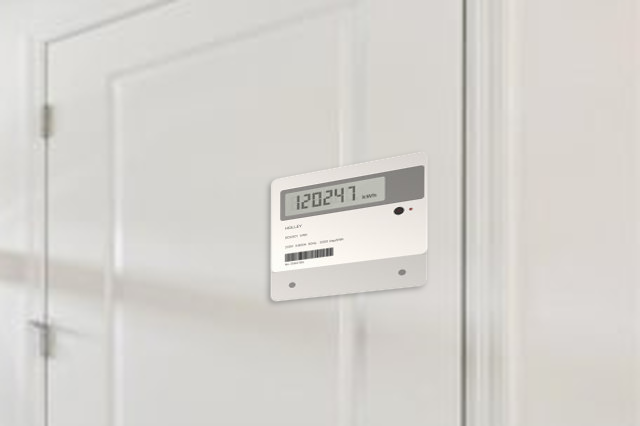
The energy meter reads 120247 kWh
